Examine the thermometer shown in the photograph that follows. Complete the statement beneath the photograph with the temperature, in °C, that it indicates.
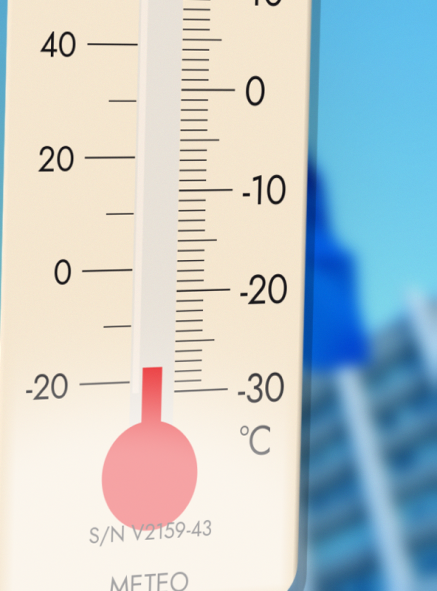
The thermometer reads -27.5 °C
